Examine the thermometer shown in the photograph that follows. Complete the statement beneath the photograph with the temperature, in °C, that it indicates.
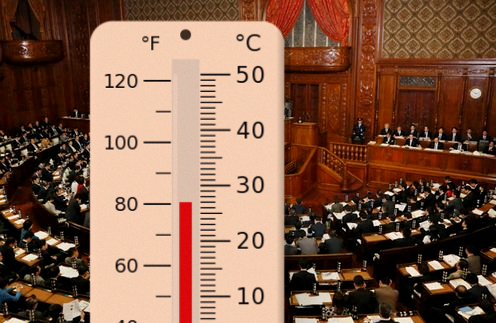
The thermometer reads 27 °C
